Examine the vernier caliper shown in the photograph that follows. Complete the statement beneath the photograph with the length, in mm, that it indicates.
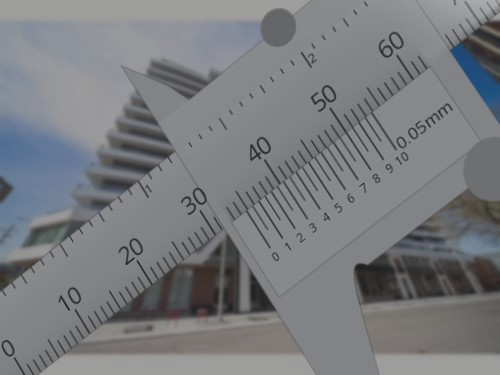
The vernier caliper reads 34.8 mm
